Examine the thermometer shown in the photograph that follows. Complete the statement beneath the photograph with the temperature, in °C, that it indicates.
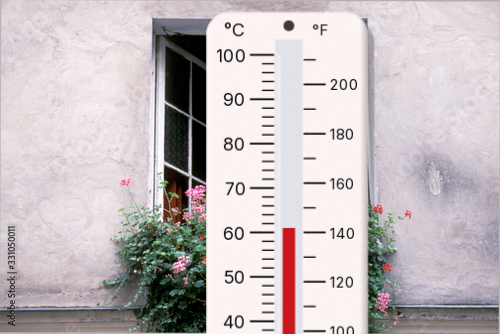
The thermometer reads 61 °C
